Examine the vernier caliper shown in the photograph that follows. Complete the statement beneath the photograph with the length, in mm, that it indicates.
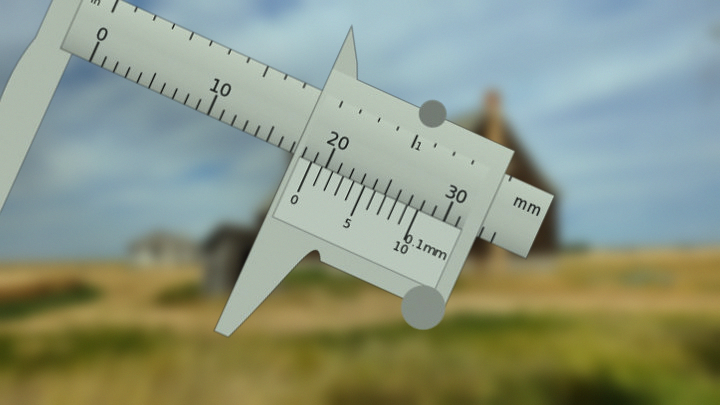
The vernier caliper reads 18.8 mm
